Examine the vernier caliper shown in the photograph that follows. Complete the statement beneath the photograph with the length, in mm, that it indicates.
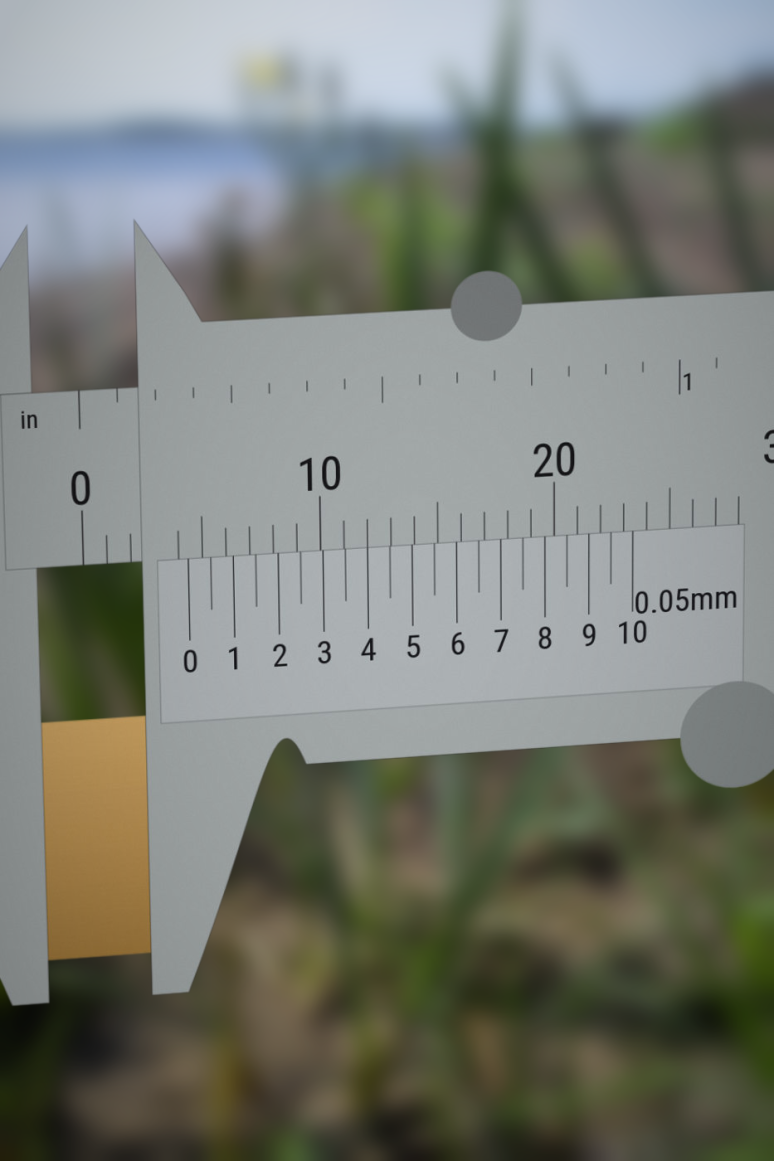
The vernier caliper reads 4.40 mm
